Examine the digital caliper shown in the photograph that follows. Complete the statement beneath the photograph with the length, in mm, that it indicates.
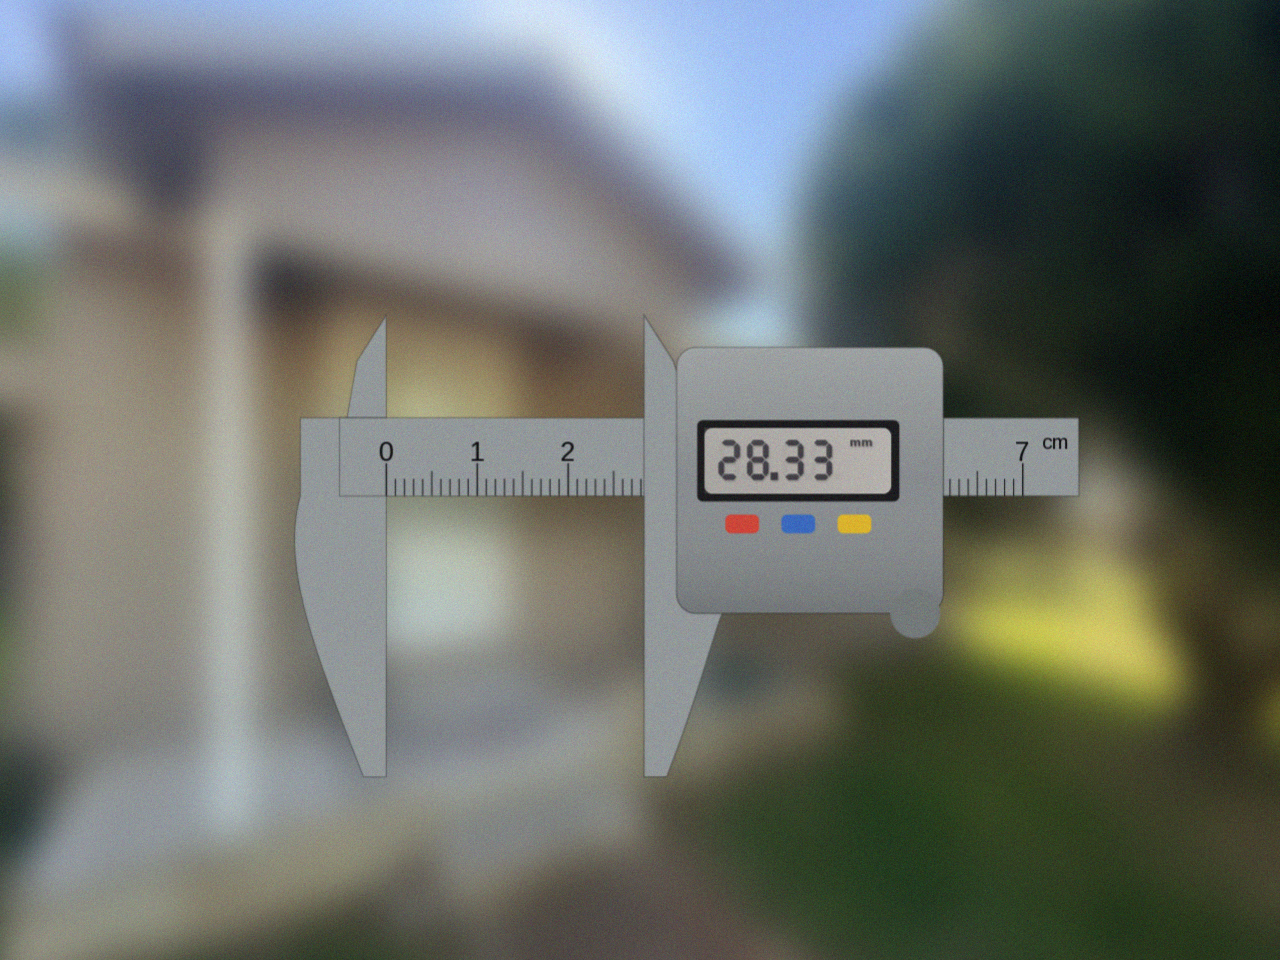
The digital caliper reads 28.33 mm
